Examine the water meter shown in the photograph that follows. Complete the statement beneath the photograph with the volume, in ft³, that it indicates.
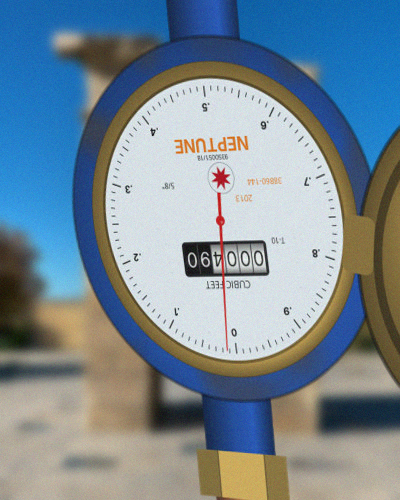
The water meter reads 490.01 ft³
